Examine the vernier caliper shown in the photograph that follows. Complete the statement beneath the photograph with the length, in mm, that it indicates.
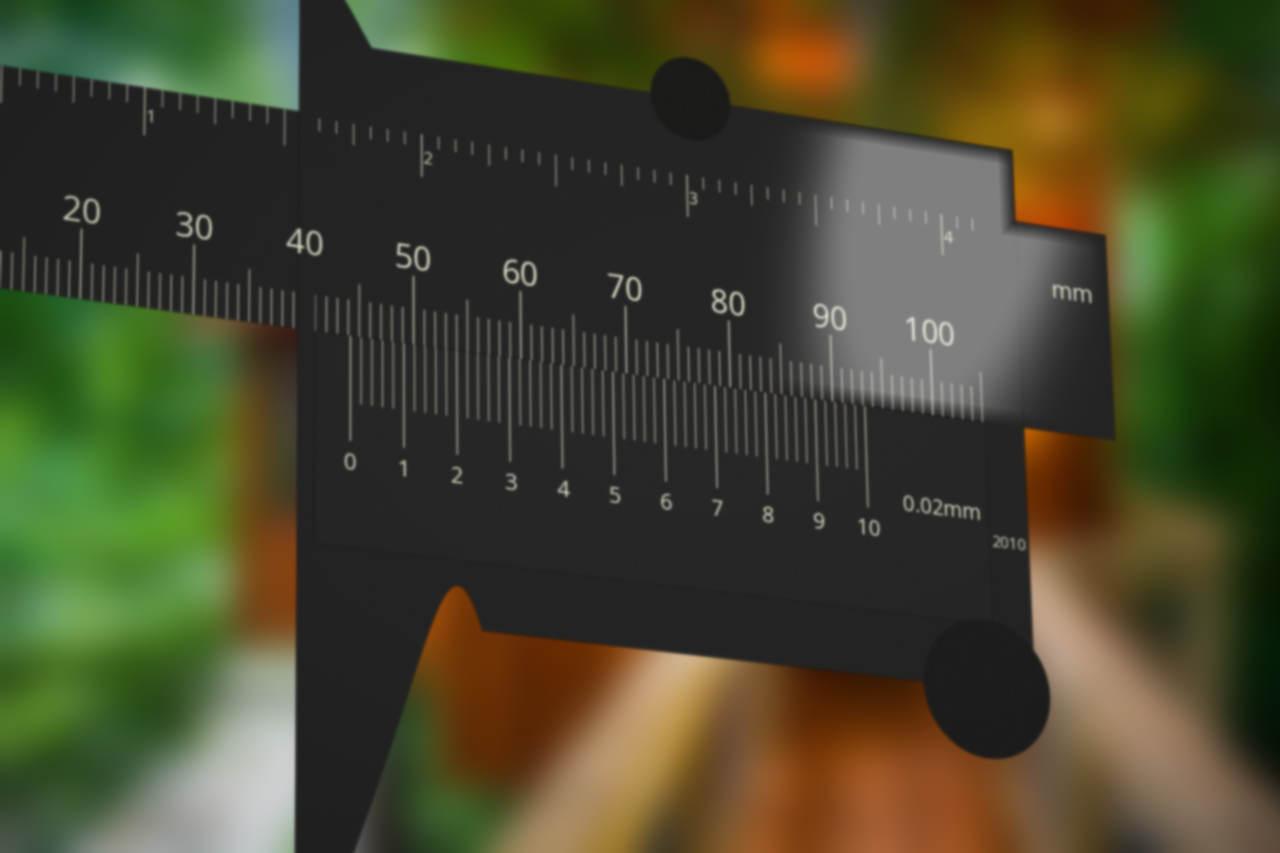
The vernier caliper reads 44.2 mm
